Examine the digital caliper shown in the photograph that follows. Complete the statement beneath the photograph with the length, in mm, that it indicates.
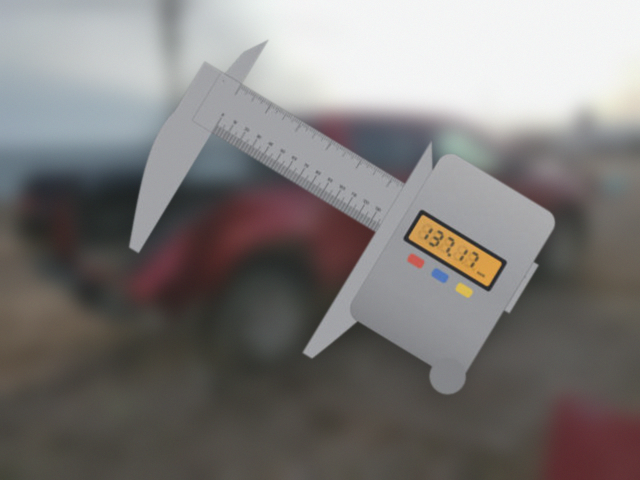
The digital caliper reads 137.17 mm
